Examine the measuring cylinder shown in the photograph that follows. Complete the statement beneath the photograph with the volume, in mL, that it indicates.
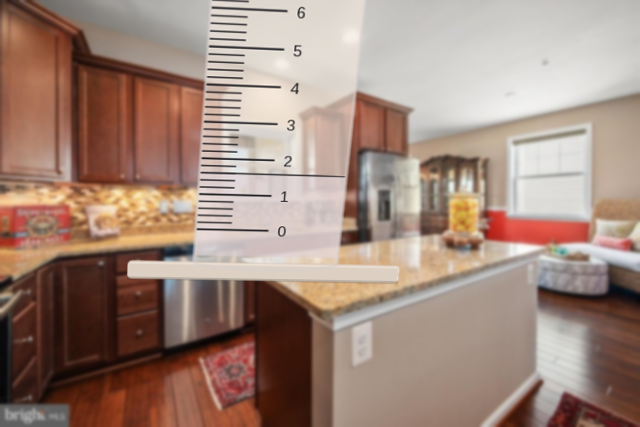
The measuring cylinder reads 1.6 mL
